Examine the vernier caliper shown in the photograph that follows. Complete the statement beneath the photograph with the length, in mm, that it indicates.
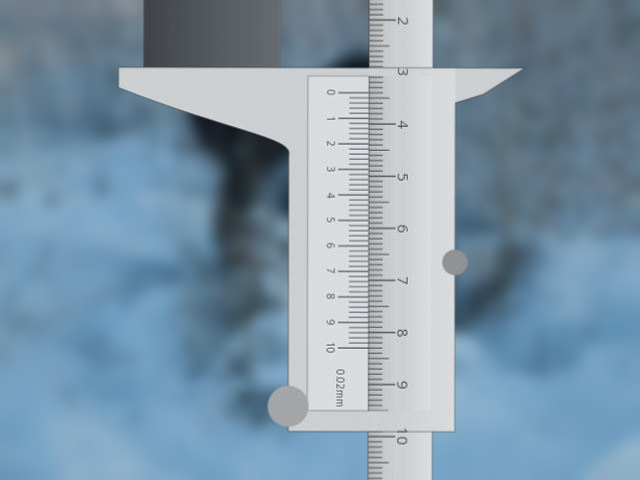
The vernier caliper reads 34.0 mm
